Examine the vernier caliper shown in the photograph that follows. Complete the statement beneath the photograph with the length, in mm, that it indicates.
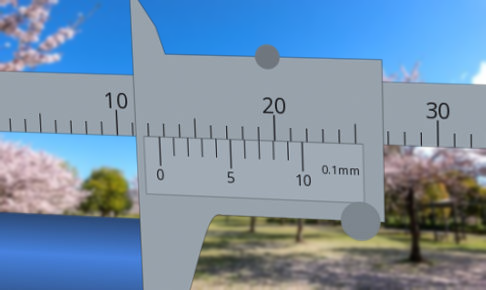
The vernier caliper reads 12.7 mm
